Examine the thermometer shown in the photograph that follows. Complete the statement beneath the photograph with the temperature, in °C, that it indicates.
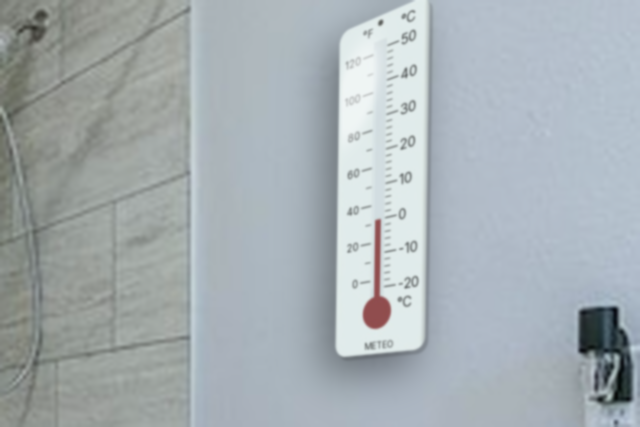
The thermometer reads 0 °C
